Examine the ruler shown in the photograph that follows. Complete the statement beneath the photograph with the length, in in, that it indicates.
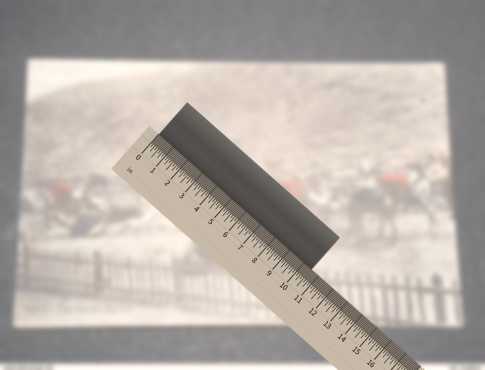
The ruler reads 10.5 in
